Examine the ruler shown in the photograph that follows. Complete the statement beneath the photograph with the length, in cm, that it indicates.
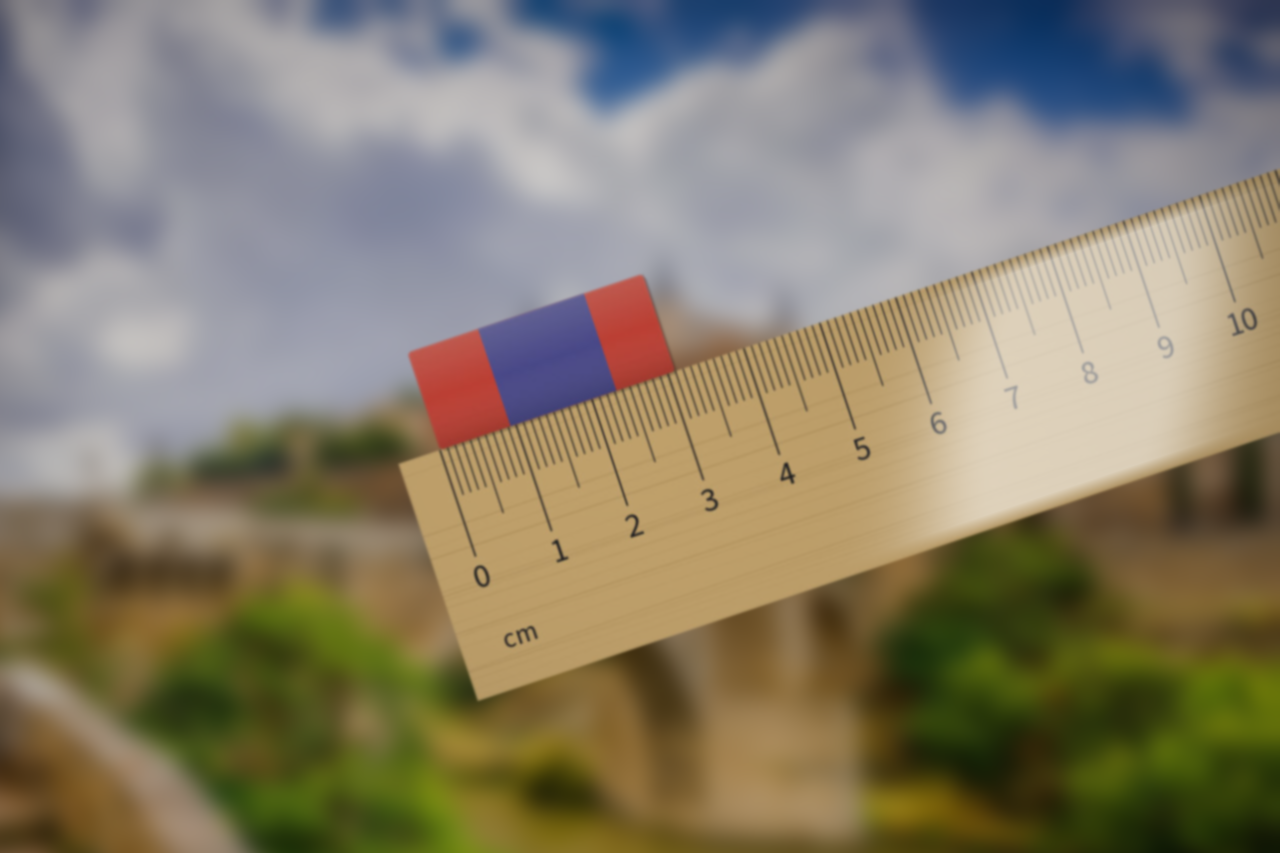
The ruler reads 3.1 cm
